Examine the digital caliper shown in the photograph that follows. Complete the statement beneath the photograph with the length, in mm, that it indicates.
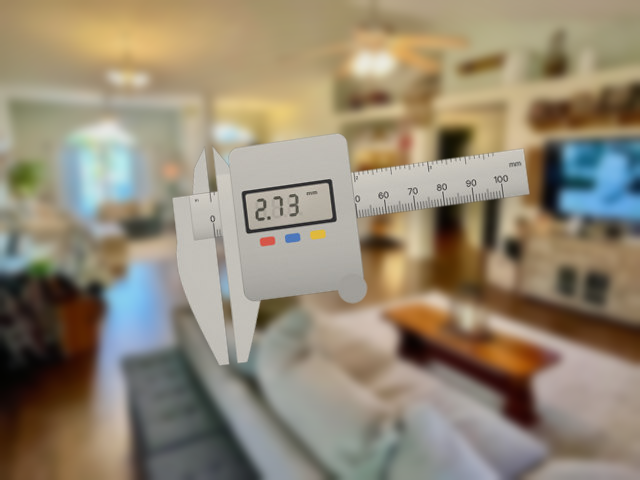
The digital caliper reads 2.73 mm
